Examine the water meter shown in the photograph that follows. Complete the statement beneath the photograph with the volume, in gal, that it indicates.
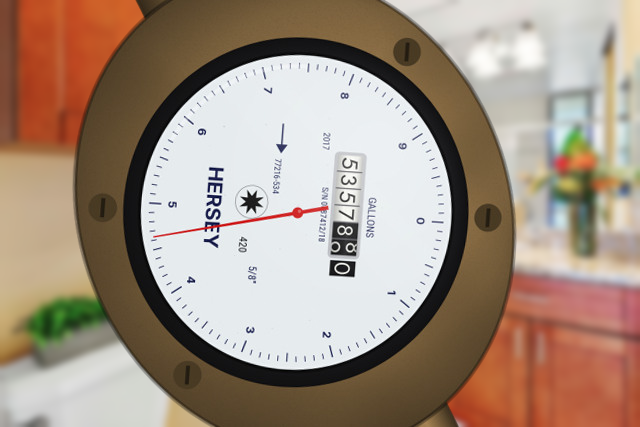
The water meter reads 5357884.6 gal
